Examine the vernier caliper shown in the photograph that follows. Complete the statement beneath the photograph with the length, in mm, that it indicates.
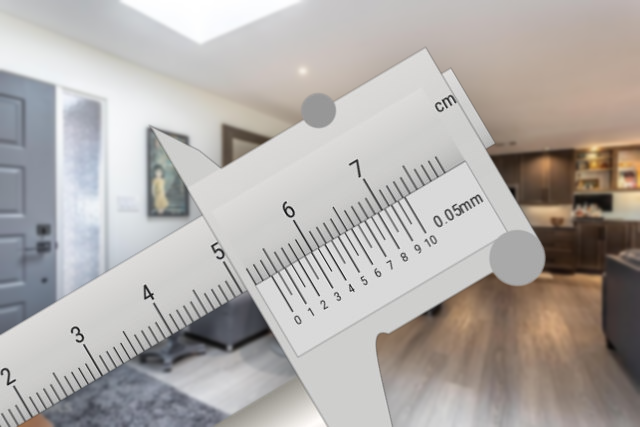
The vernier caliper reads 54.2 mm
